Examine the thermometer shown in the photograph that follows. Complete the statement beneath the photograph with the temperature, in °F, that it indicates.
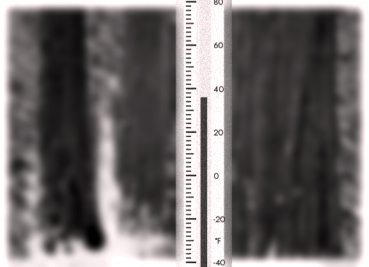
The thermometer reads 36 °F
